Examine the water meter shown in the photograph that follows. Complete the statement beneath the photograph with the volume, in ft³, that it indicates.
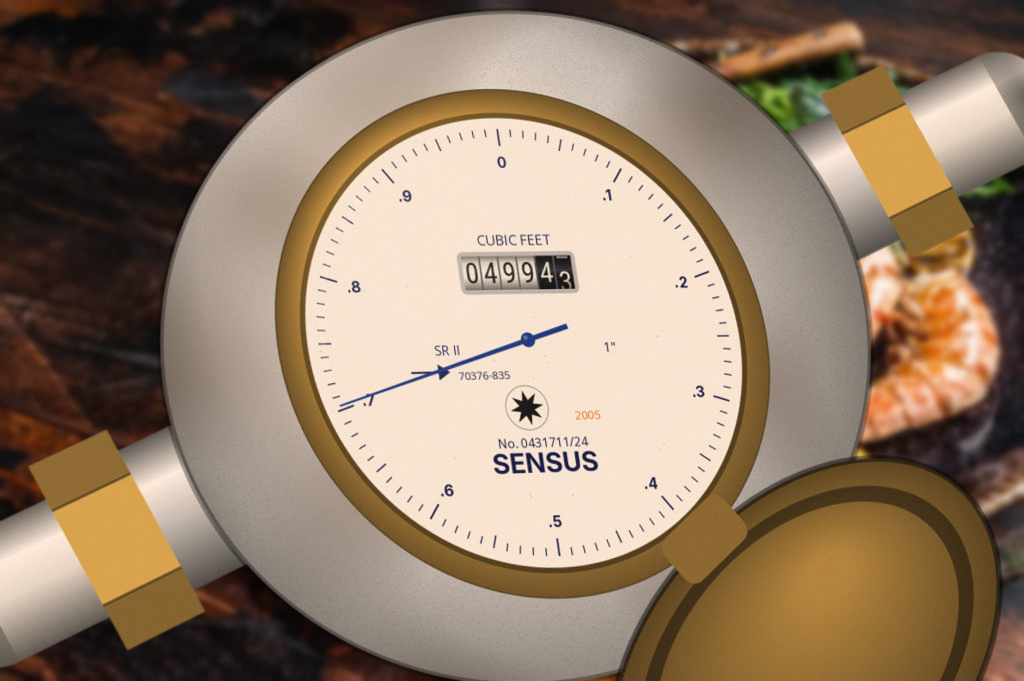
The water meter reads 49942.70 ft³
